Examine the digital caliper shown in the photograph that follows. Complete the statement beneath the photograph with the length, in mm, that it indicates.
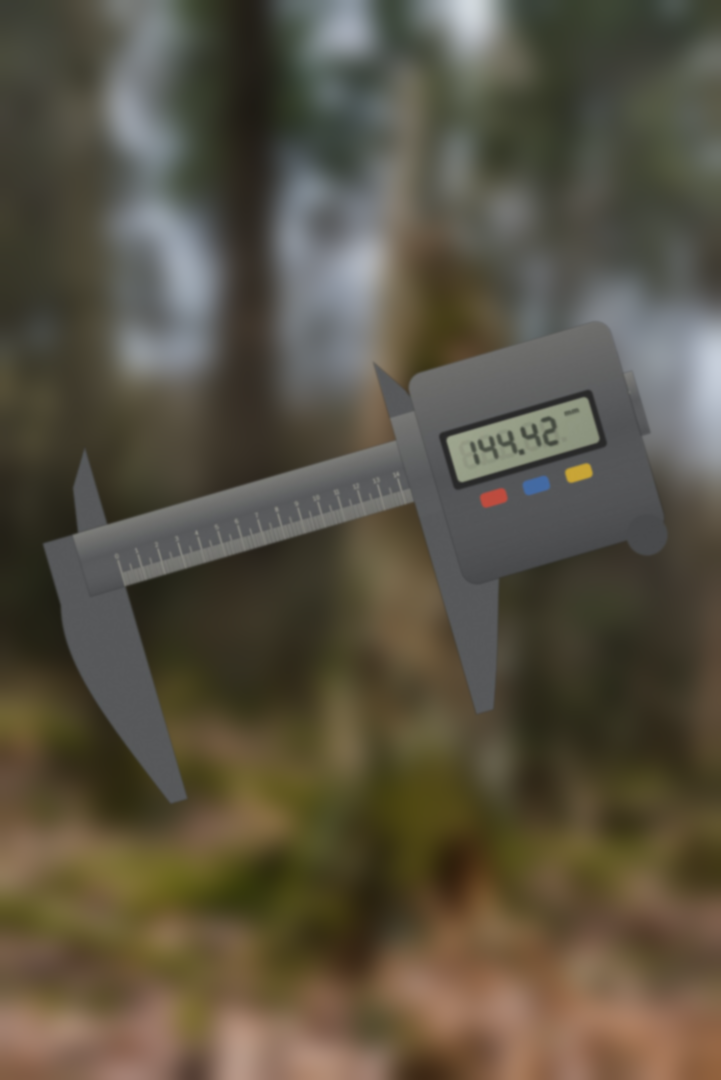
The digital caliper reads 144.42 mm
